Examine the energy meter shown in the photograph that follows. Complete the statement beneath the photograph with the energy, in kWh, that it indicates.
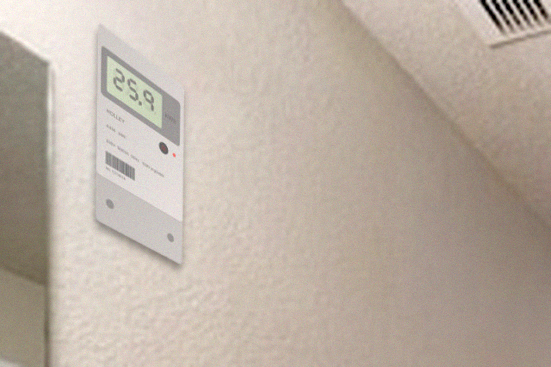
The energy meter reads 25.9 kWh
